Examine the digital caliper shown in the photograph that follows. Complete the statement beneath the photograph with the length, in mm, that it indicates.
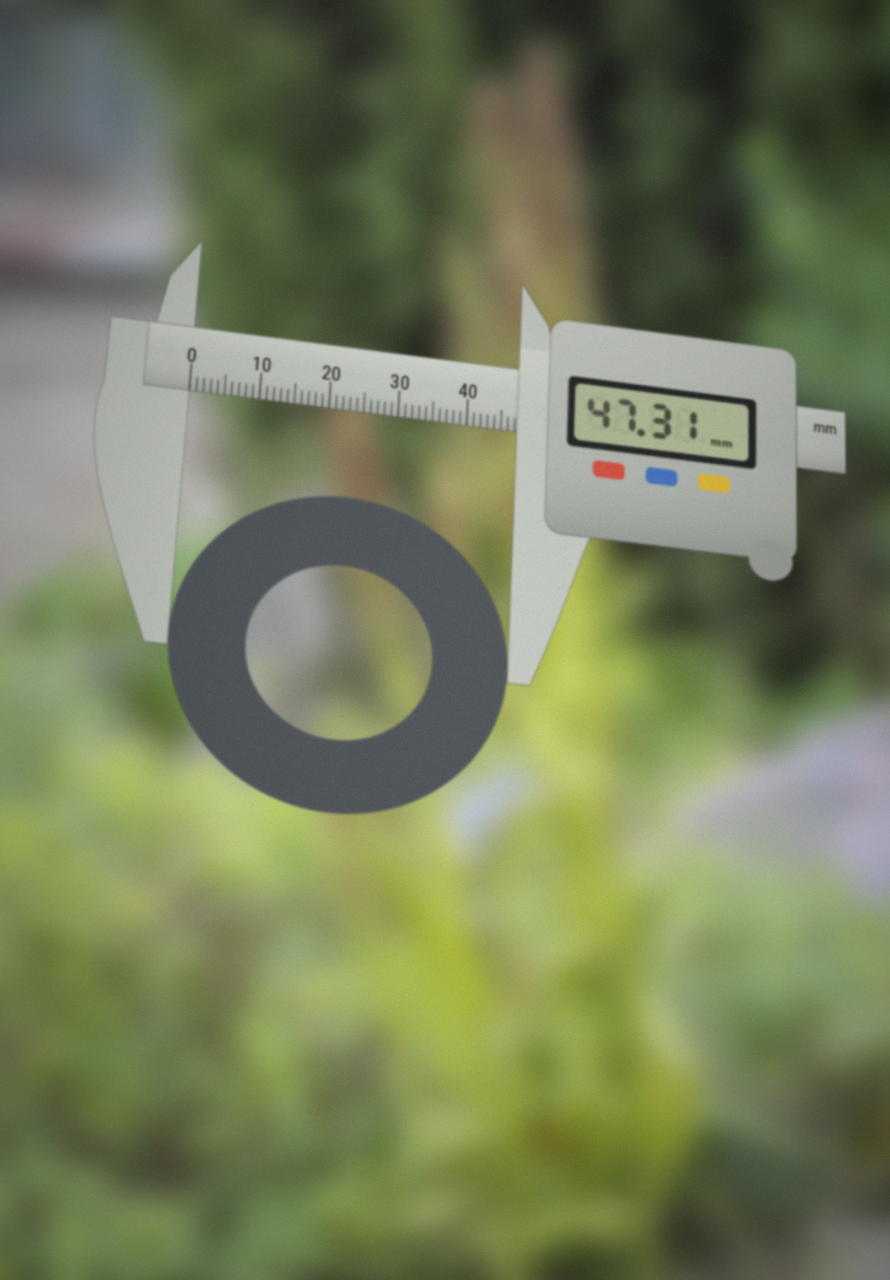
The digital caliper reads 47.31 mm
